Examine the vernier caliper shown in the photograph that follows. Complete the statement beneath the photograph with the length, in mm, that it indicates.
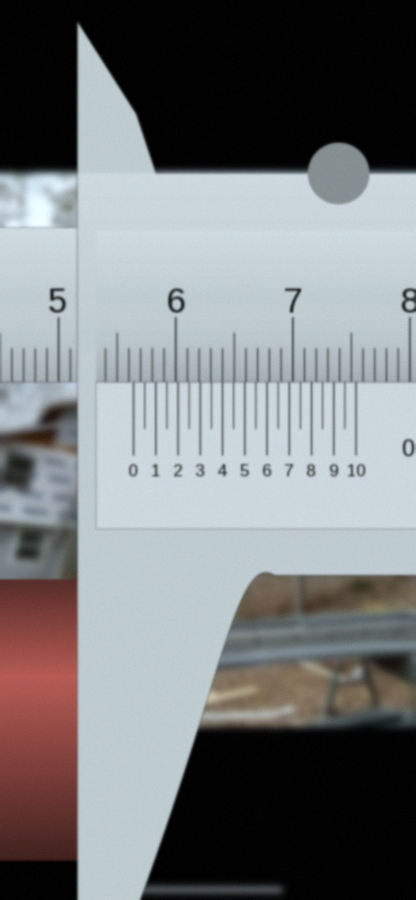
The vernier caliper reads 56.4 mm
